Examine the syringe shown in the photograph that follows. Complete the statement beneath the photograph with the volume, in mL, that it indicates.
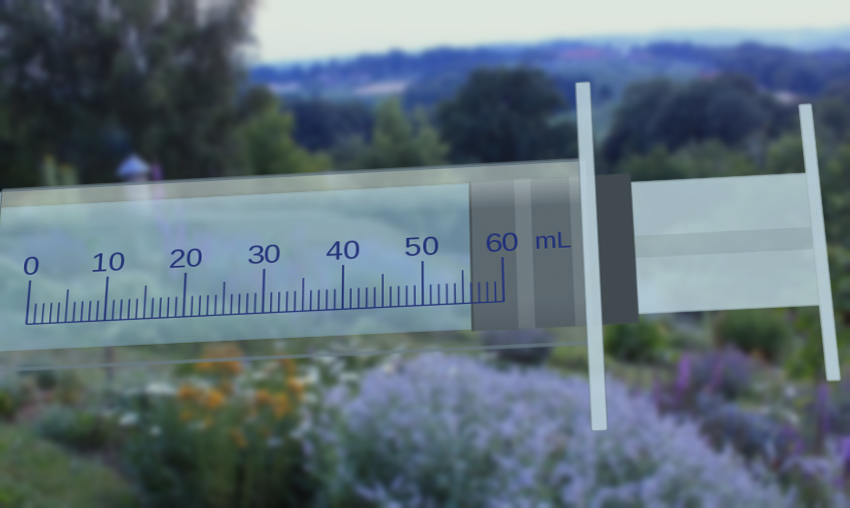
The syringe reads 56 mL
